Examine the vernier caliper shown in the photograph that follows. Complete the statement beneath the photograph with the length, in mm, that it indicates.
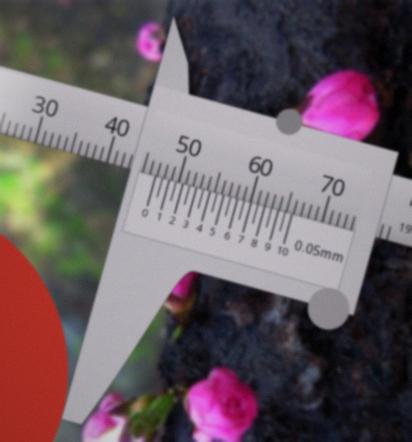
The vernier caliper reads 46.8 mm
